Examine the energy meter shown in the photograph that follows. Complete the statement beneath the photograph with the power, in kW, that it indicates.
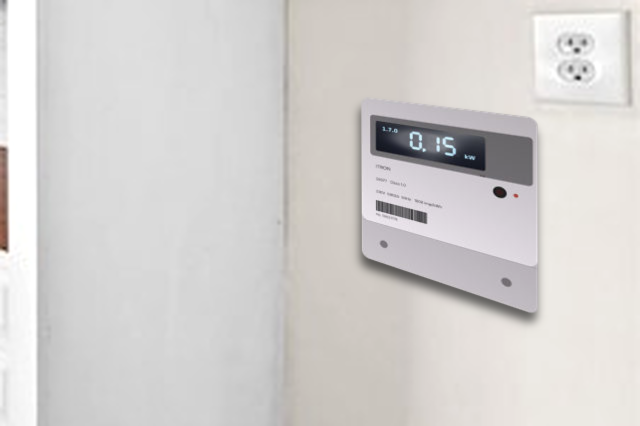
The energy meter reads 0.15 kW
